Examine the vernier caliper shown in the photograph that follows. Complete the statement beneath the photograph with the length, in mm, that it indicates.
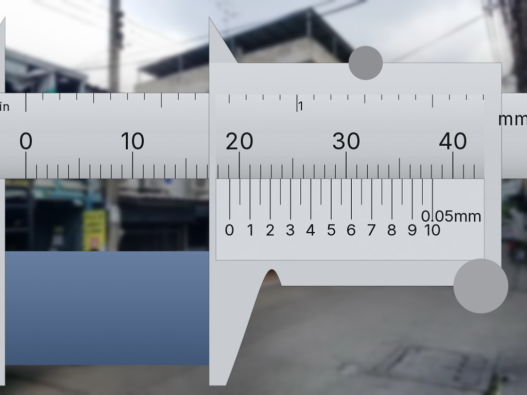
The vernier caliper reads 19.1 mm
